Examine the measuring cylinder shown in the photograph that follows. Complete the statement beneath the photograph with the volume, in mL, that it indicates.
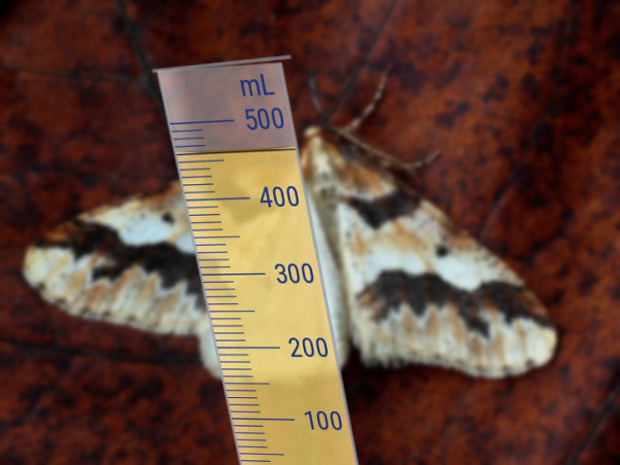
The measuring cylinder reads 460 mL
